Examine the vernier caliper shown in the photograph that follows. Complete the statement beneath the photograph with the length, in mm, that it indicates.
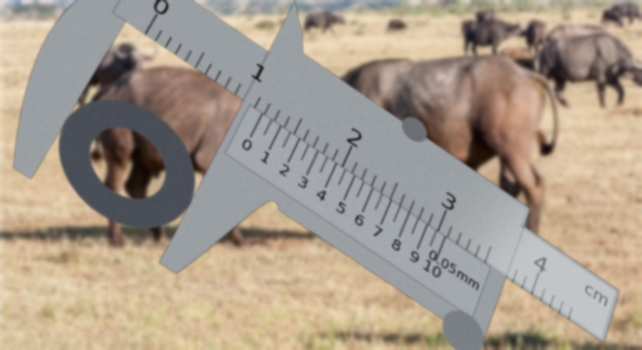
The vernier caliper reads 11.8 mm
